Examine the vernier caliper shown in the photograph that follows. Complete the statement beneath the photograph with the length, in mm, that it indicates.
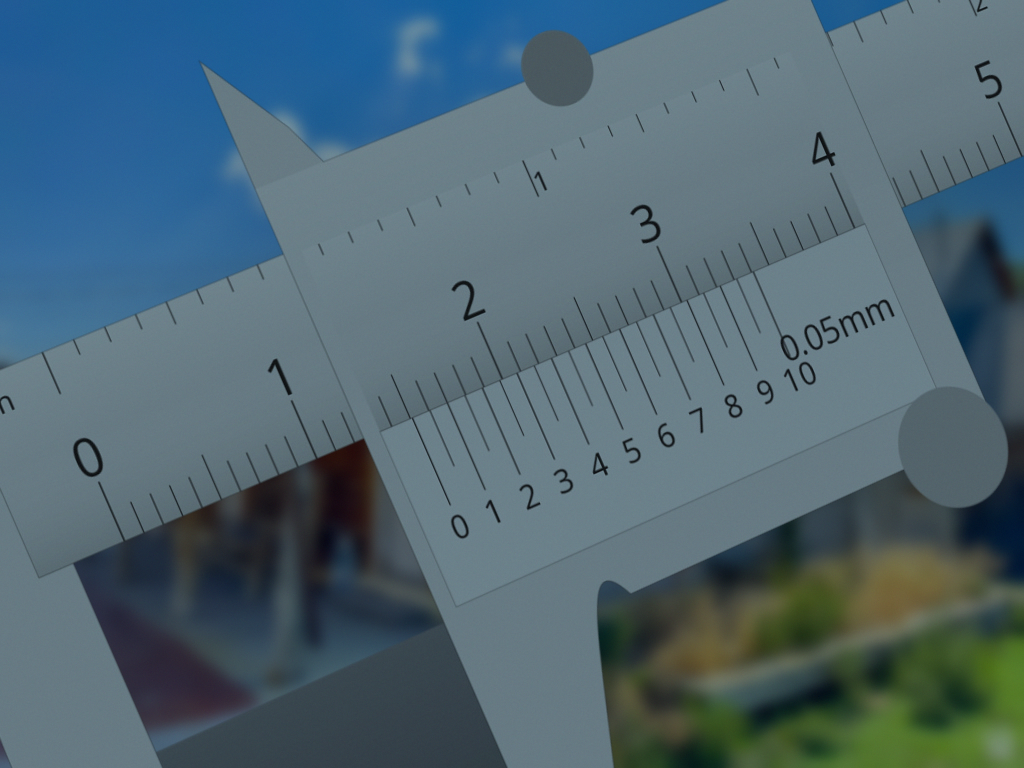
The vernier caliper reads 15.1 mm
